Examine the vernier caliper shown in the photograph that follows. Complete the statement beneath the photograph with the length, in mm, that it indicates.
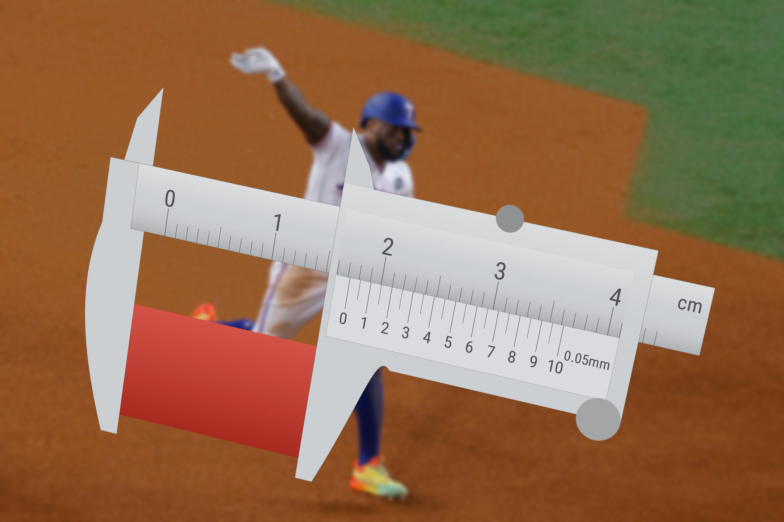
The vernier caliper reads 17.2 mm
